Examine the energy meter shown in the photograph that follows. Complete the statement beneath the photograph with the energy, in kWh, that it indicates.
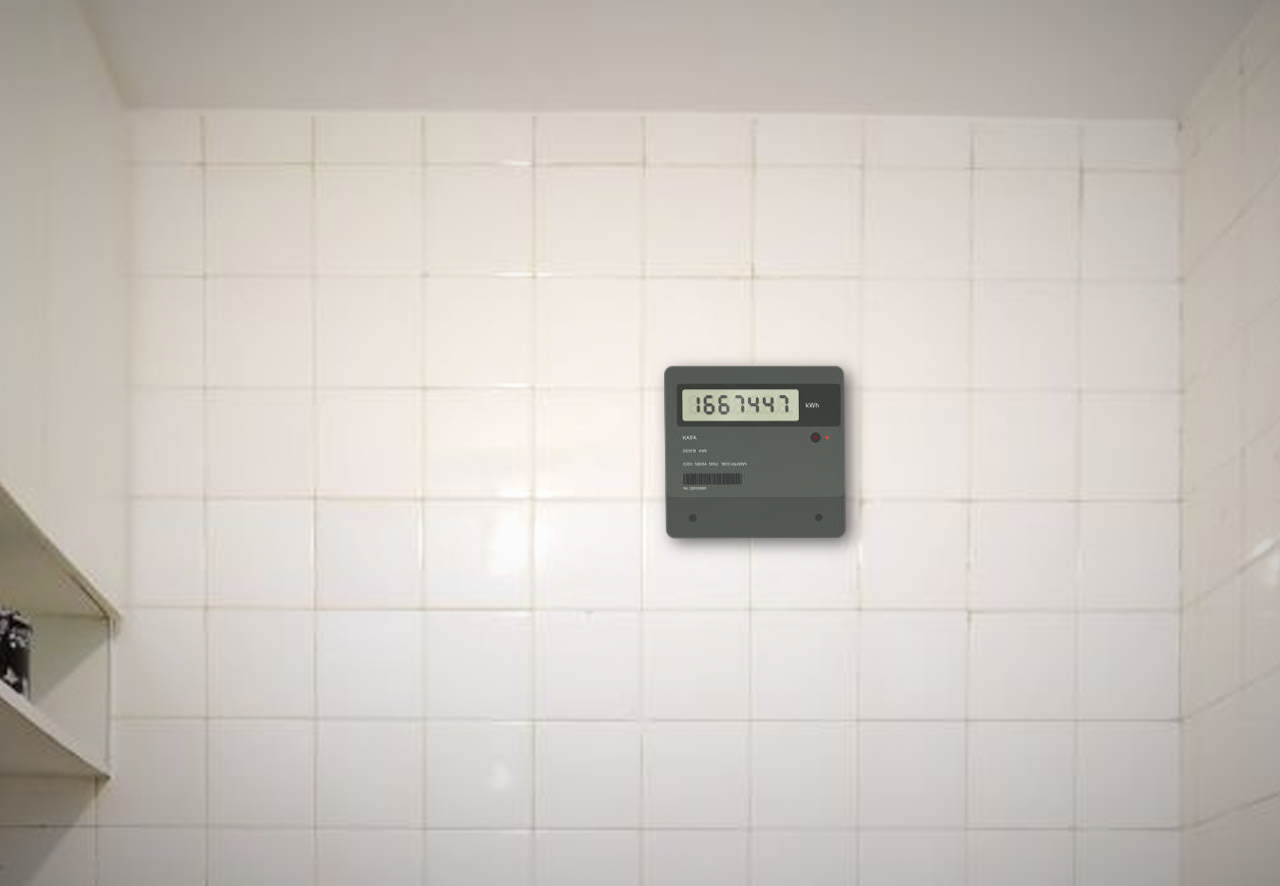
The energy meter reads 1667447 kWh
